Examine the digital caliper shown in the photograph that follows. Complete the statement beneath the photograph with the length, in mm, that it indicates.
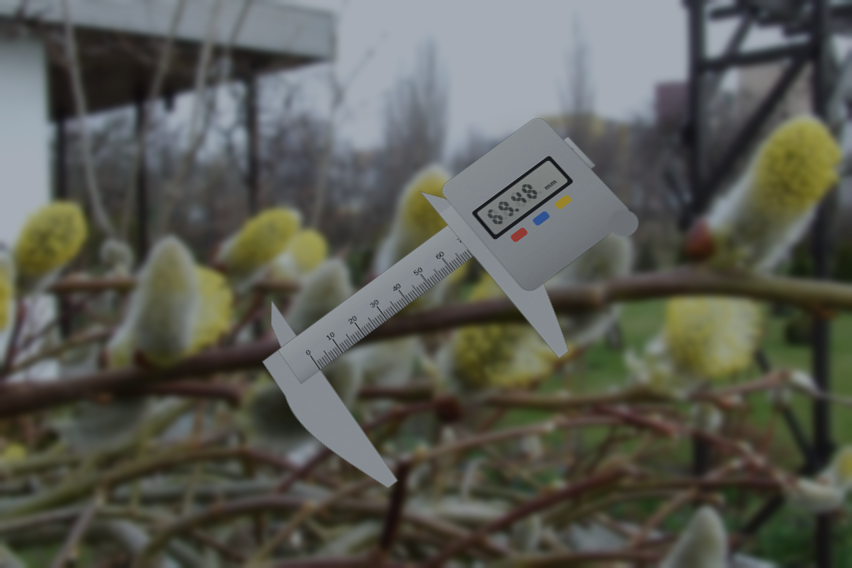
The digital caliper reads 69.48 mm
